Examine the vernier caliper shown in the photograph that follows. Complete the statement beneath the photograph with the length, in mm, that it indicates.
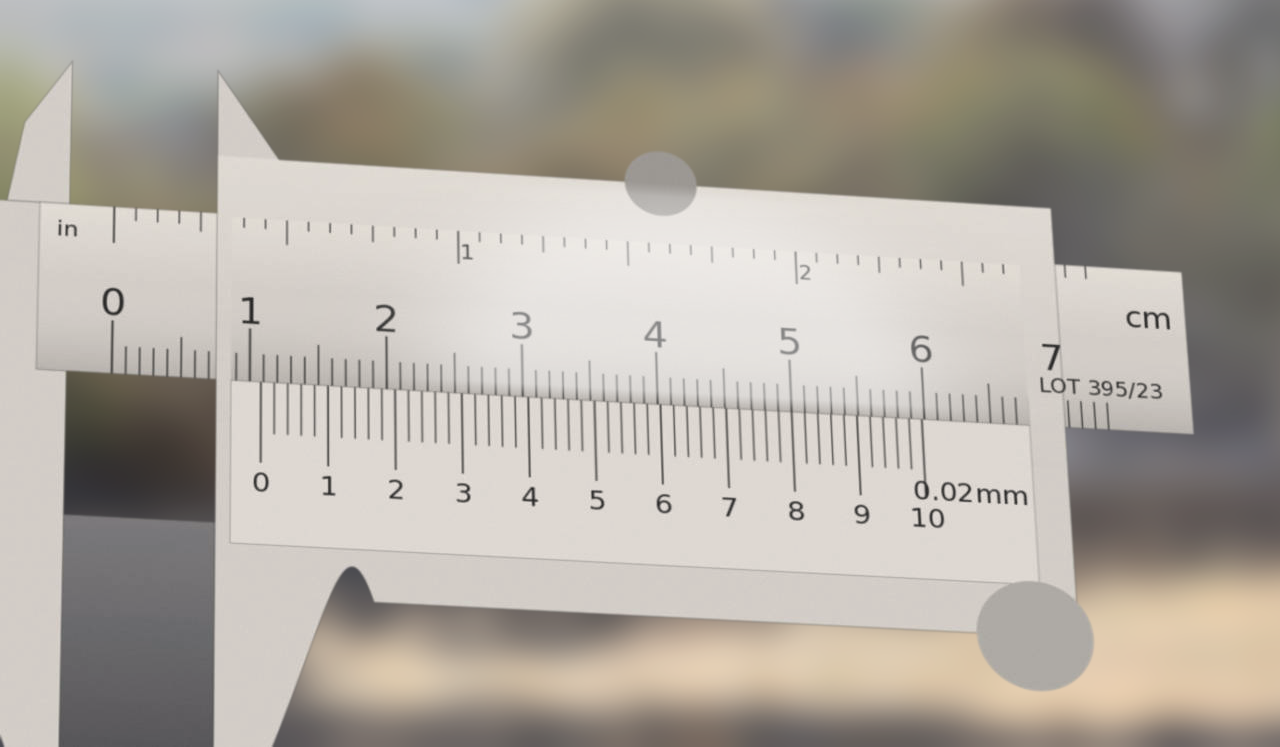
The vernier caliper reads 10.8 mm
